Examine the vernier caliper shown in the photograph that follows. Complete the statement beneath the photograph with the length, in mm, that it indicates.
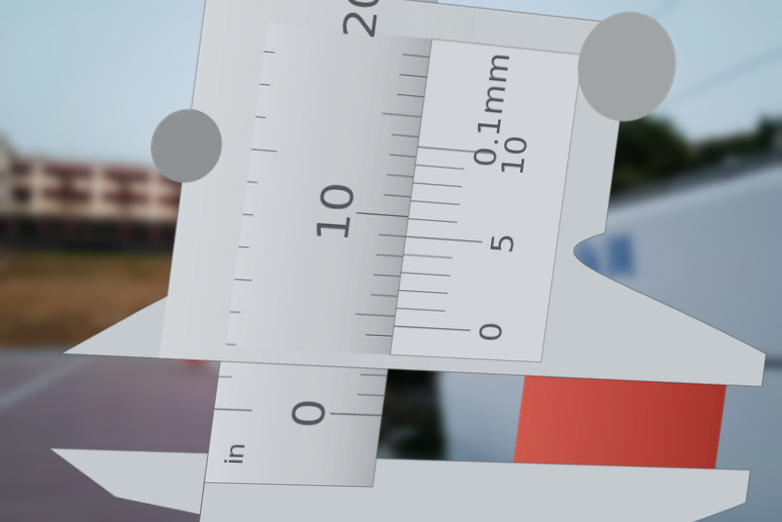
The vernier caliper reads 4.5 mm
